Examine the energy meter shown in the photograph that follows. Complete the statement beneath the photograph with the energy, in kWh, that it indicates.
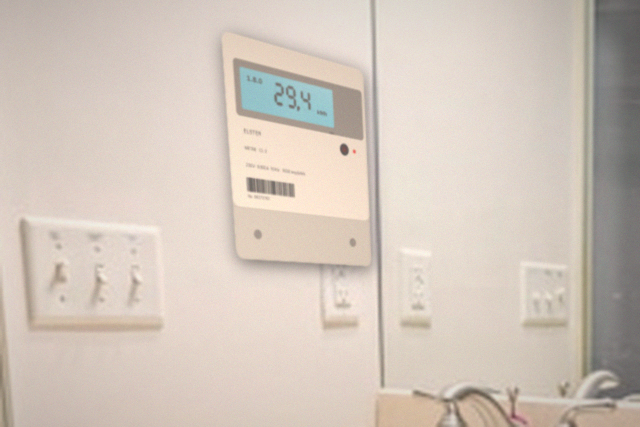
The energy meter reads 29.4 kWh
